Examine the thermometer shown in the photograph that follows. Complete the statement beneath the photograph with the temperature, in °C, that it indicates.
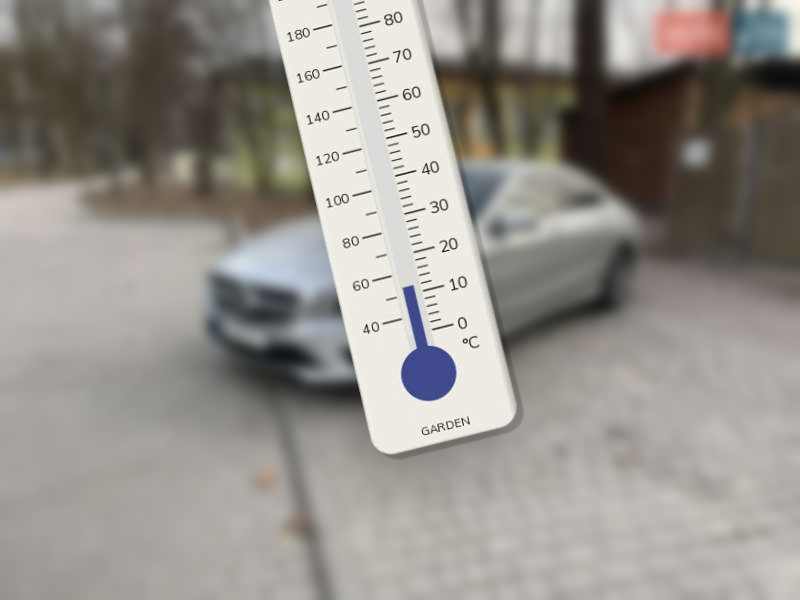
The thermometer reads 12 °C
